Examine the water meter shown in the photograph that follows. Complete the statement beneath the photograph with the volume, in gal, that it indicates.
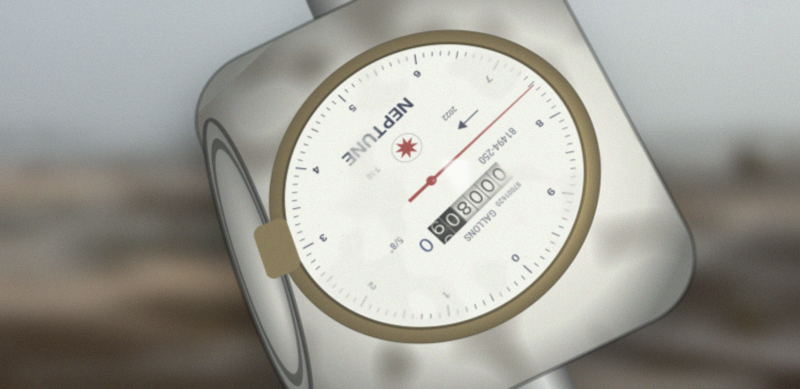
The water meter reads 8087.5 gal
